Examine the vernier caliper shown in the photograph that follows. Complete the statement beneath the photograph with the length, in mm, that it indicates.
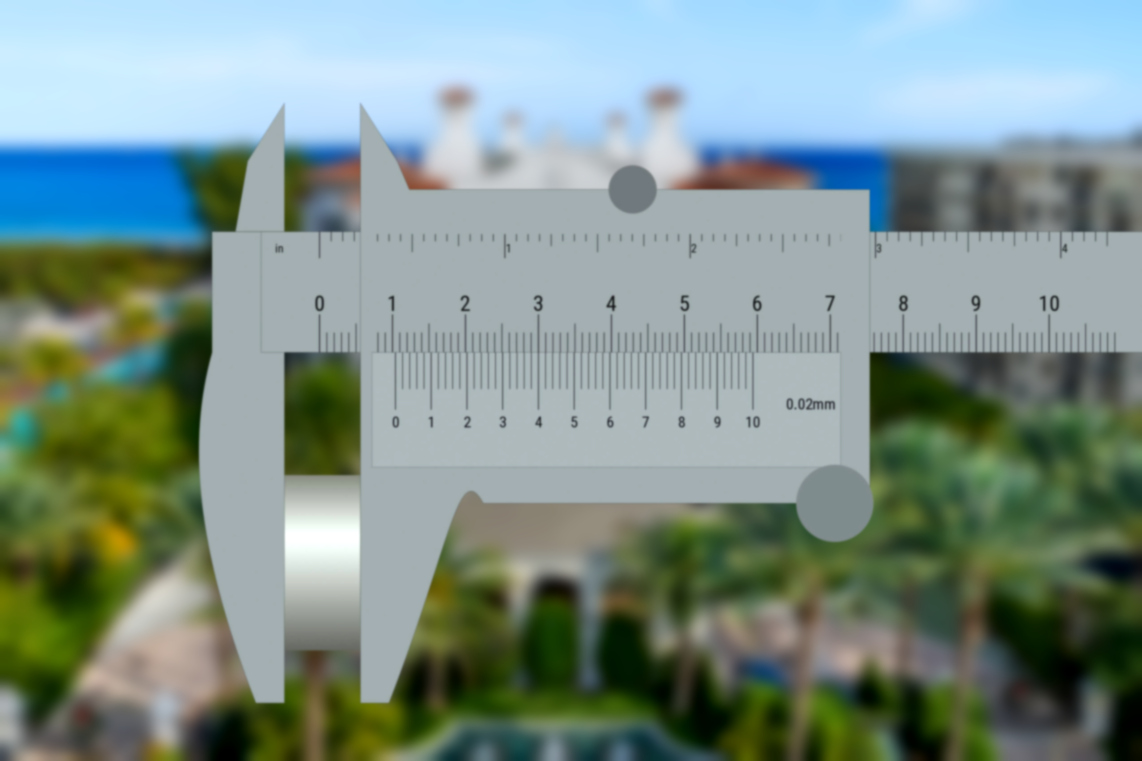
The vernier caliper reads 10.4 mm
